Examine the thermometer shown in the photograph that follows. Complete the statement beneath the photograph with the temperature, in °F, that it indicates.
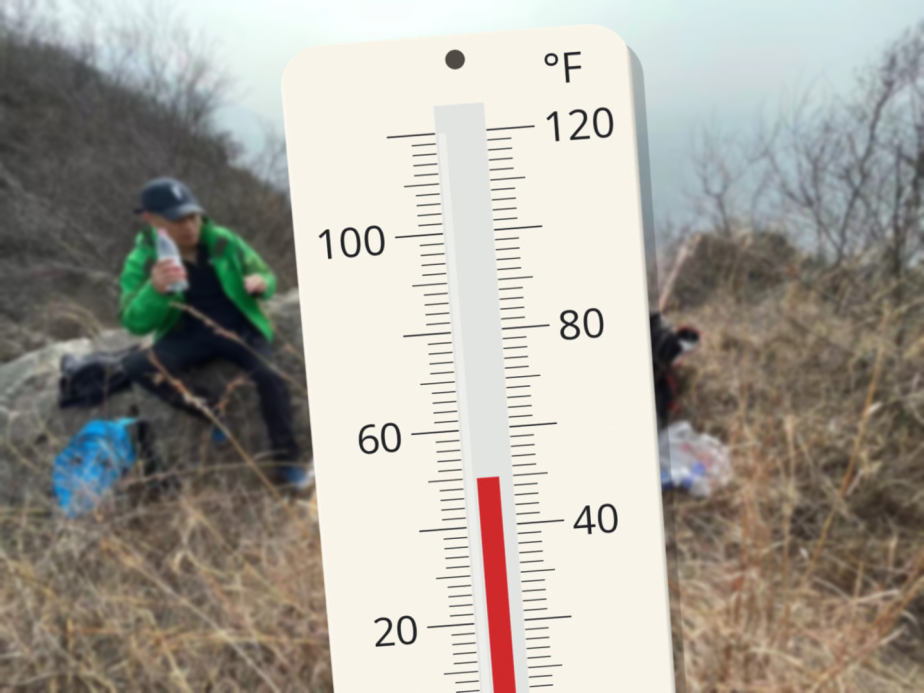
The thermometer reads 50 °F
